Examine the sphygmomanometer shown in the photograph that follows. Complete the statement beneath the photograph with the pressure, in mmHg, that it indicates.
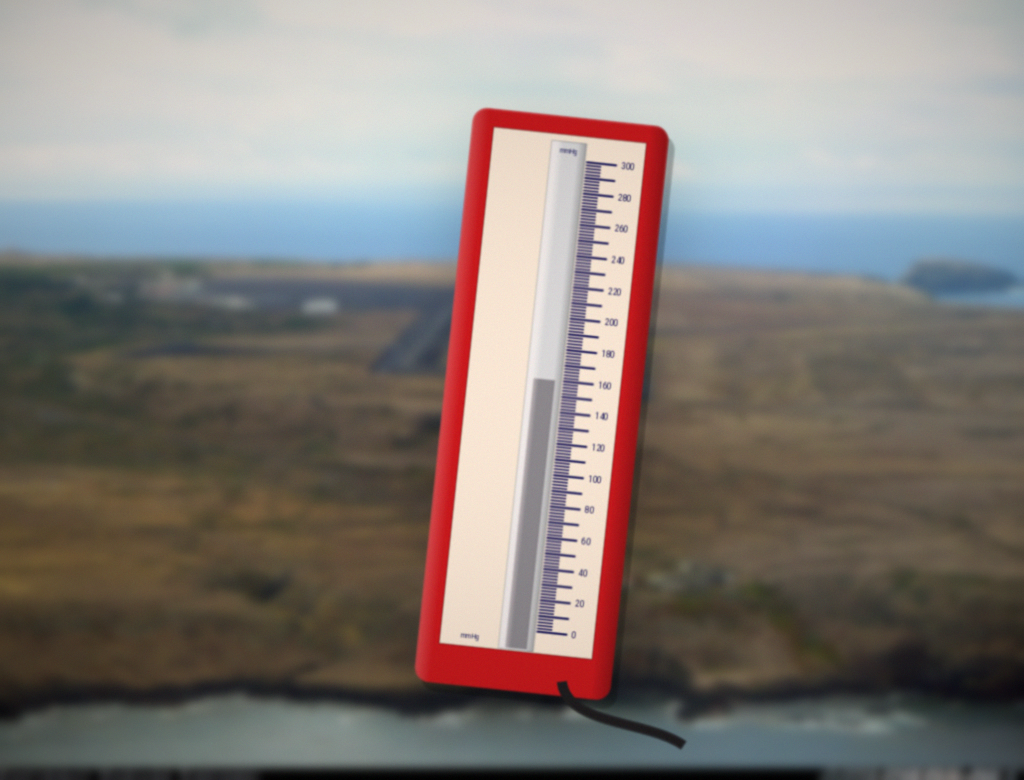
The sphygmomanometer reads 160 mmHg
